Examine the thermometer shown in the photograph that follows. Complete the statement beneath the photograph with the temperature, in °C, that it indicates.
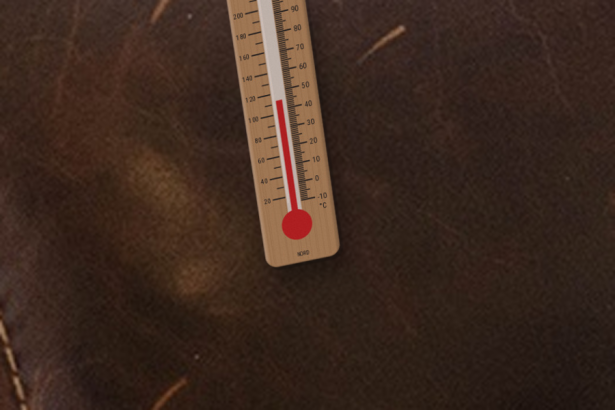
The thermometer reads 45 °C
